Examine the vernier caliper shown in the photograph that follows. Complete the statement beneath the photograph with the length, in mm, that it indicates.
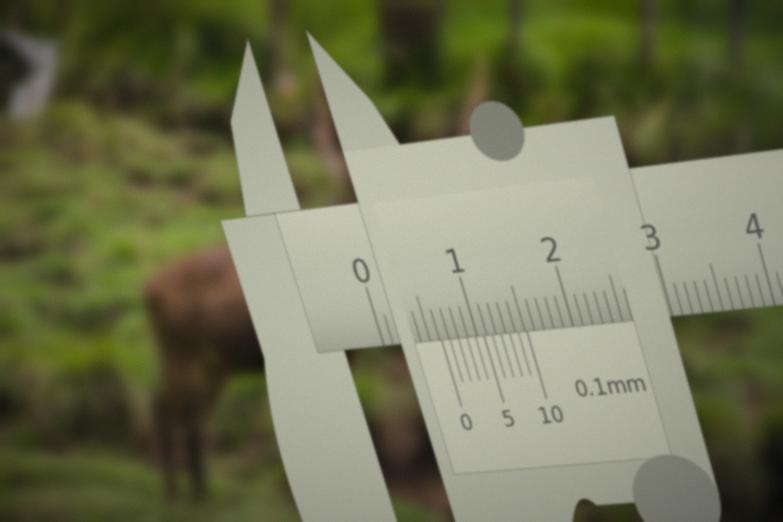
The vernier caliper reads 6.2 mm
